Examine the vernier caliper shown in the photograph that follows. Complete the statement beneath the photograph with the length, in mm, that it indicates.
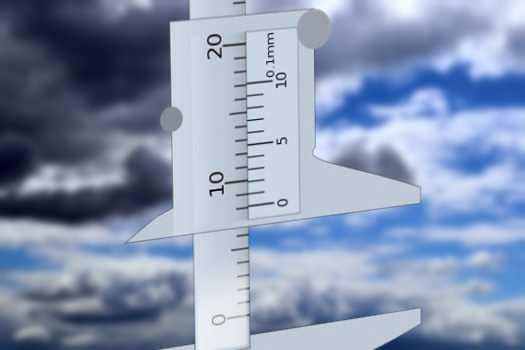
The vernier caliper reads 8.1 mm
